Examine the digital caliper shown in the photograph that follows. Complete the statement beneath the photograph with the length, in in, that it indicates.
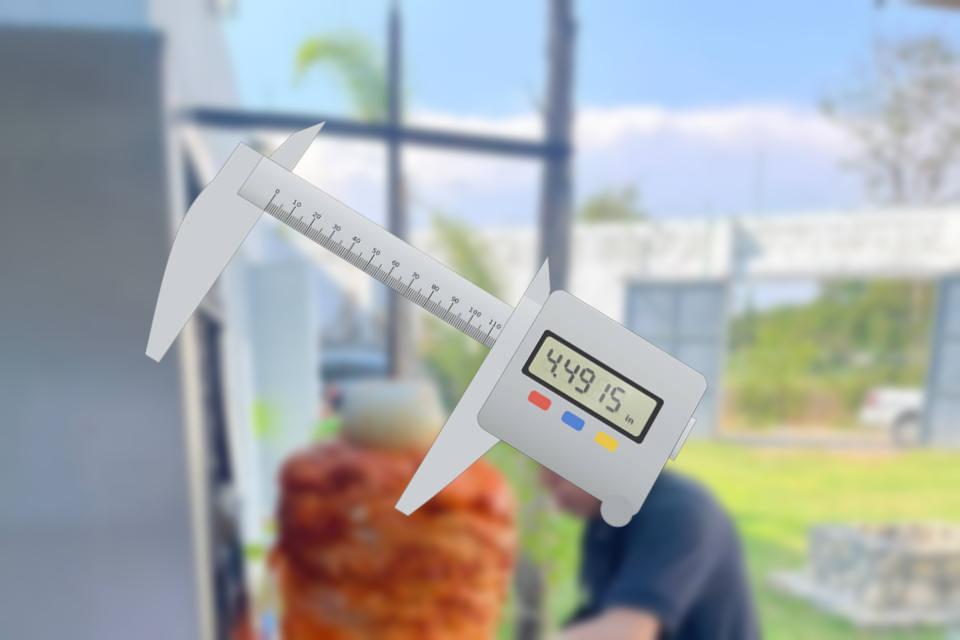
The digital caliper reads 4.4915 in
